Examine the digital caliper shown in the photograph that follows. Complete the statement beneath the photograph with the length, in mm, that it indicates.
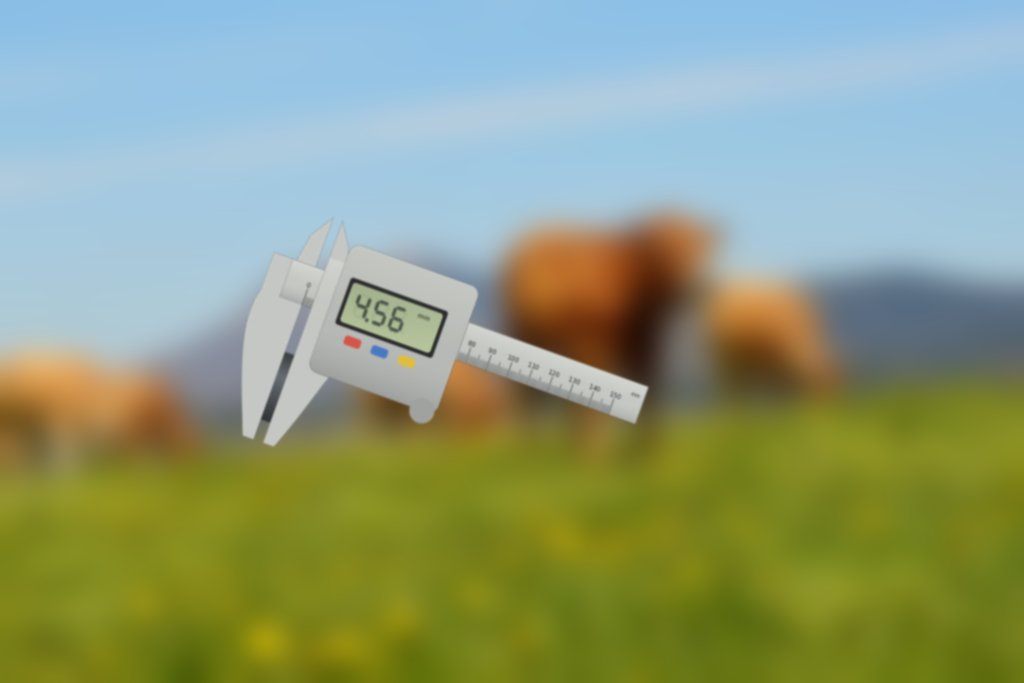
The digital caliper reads 4.56 mm
